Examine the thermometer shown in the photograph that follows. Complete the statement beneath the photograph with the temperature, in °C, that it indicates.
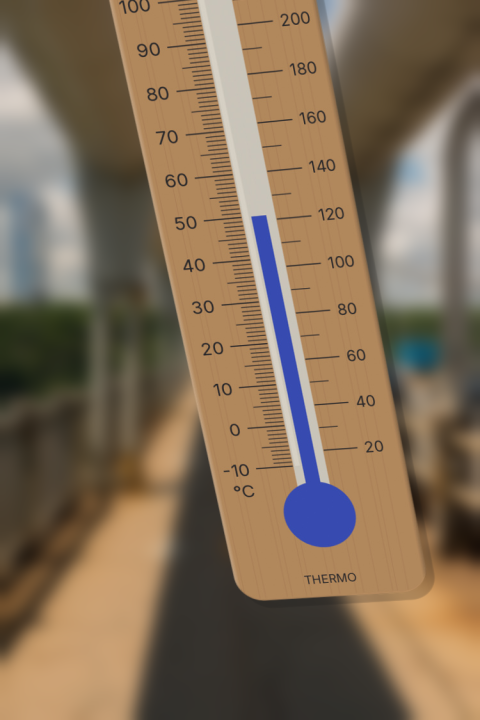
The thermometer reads 50 °C
